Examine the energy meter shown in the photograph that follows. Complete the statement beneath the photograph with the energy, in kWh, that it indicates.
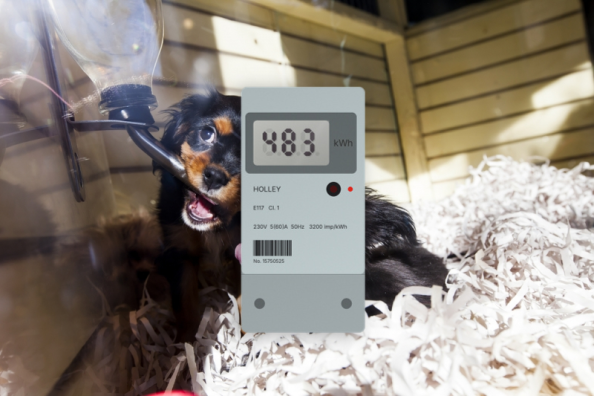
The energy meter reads 483 kWh
